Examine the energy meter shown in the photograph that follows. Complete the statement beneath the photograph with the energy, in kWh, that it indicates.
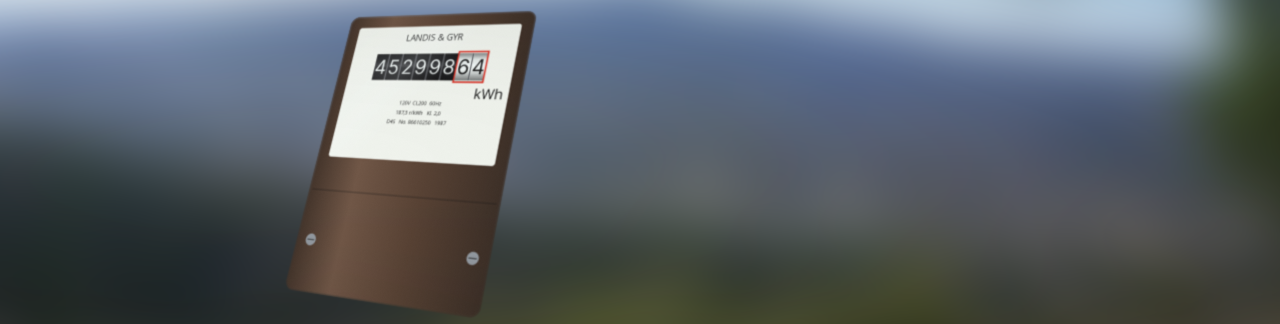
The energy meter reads 452998.64 kWh
